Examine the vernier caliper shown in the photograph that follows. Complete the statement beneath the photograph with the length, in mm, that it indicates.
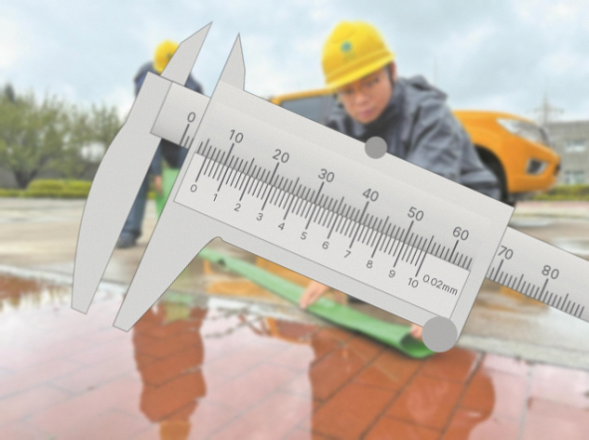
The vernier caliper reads 6.0 mm
